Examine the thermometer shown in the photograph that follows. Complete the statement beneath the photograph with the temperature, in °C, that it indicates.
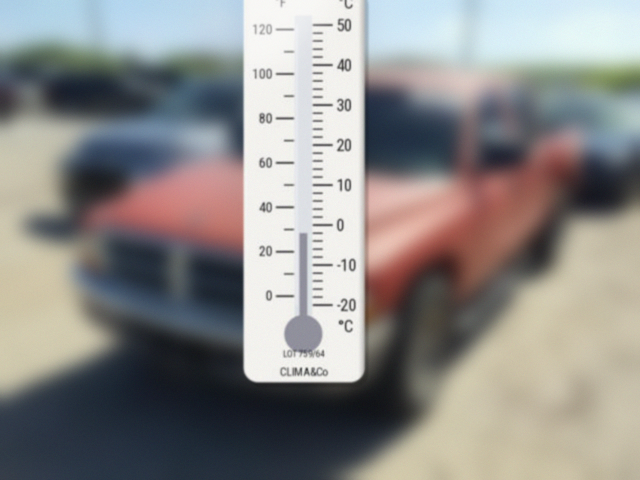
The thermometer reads -2 °C
